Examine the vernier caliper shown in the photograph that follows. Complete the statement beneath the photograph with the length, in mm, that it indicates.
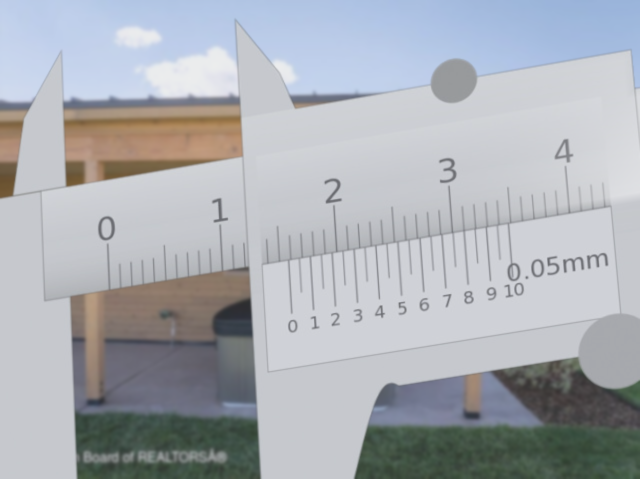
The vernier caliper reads 15.8 mm
